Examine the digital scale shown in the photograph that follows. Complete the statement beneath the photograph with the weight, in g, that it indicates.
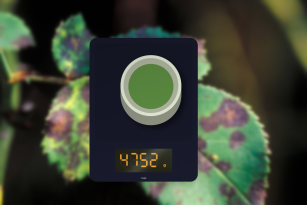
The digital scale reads 4752 g
